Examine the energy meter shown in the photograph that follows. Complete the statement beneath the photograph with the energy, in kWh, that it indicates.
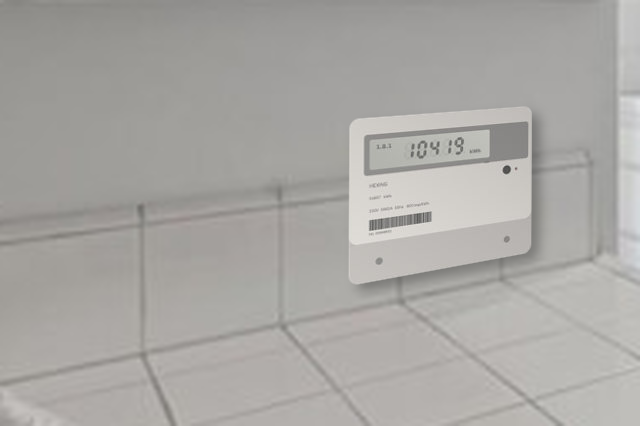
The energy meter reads 10419 kWh
